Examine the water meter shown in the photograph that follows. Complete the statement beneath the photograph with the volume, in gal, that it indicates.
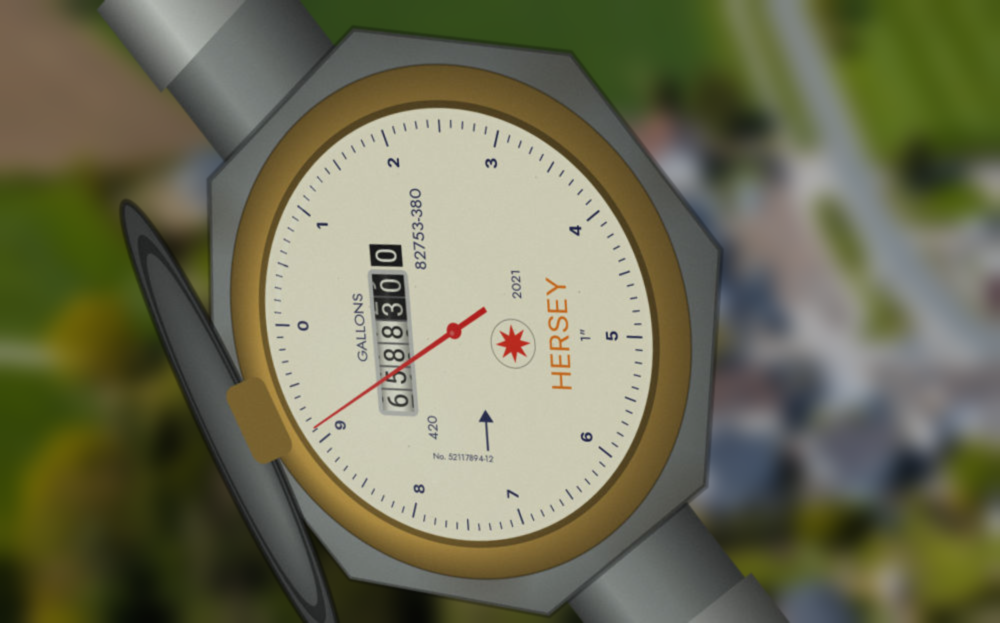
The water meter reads 6588299.1 gal
